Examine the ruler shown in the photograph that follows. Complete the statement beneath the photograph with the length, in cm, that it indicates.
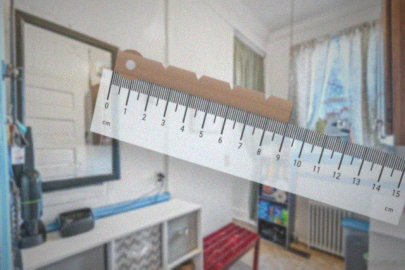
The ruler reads 9 cm
